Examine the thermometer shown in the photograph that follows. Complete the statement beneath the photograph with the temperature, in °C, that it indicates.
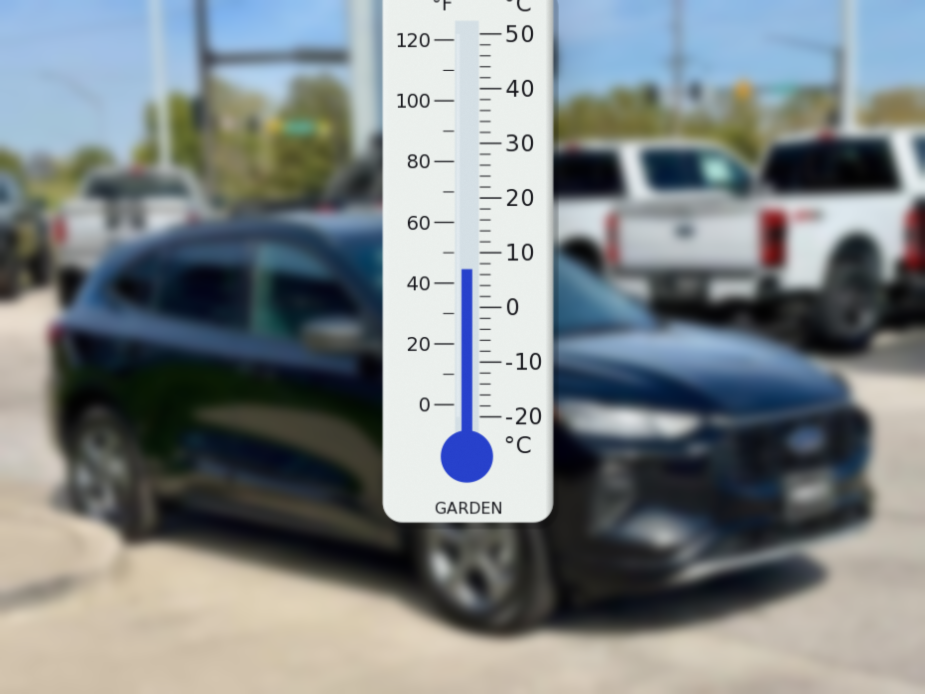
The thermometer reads 7 °C
